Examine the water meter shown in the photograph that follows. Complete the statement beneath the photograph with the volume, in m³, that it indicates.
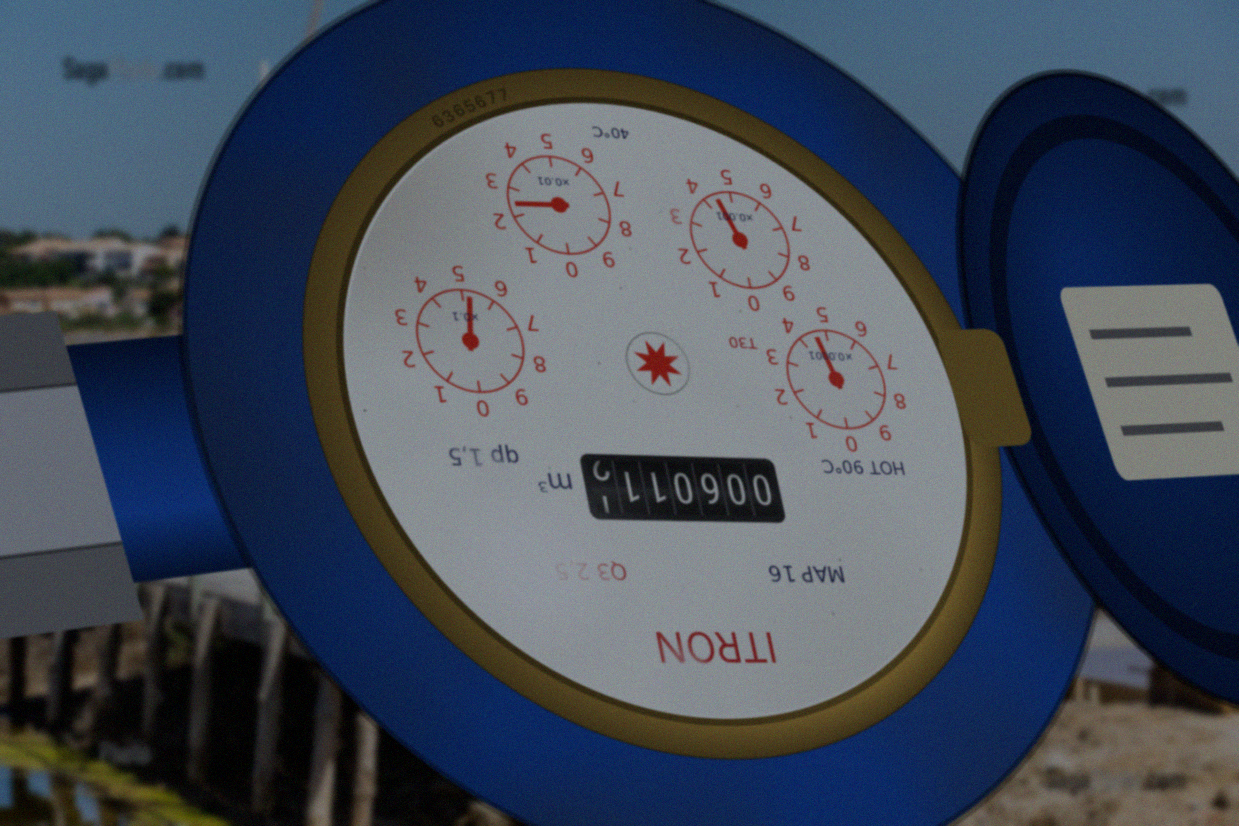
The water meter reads 60111.5244 m³
